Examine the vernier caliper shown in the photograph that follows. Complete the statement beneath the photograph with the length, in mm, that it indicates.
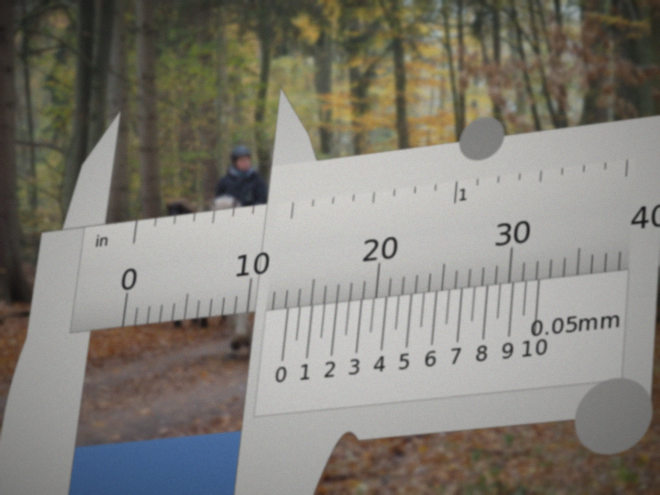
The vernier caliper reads 13.2 mm
